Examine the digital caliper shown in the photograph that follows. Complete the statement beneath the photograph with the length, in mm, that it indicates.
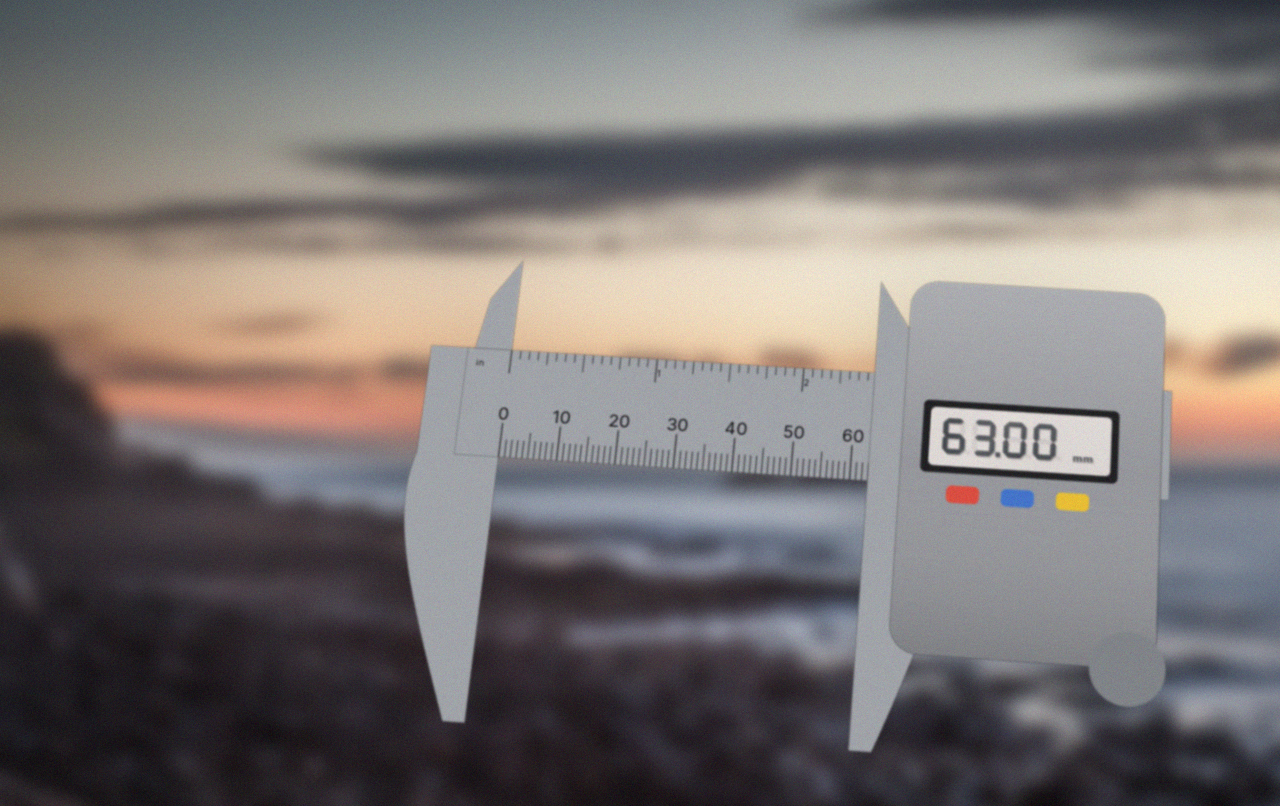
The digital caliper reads 63.00 mm
